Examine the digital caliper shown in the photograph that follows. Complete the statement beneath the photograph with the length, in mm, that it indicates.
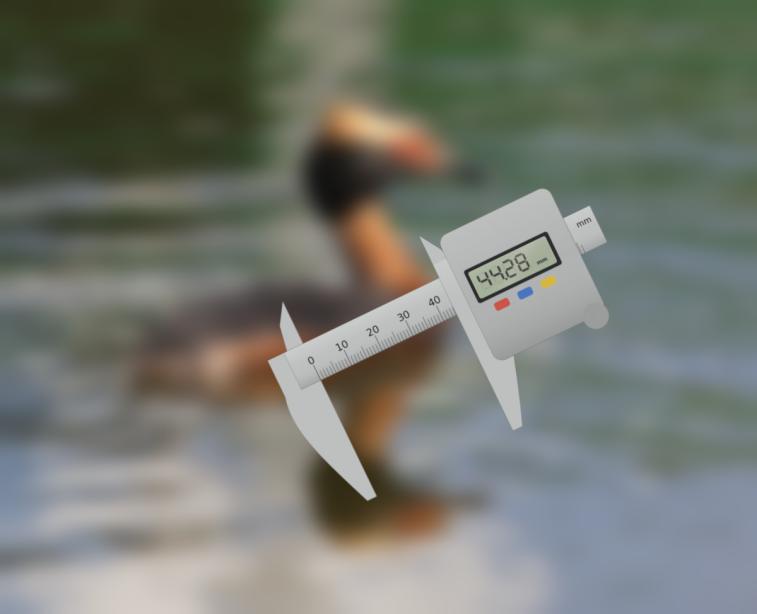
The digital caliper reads 44.28 mm
